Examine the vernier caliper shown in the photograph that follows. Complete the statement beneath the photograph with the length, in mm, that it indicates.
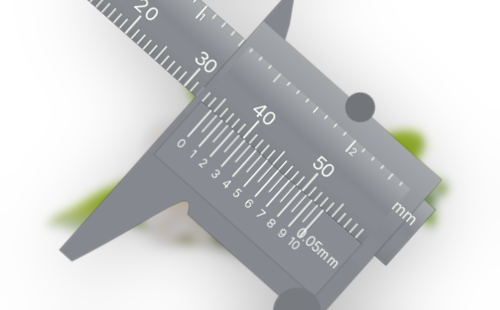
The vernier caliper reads 34.6 mm
